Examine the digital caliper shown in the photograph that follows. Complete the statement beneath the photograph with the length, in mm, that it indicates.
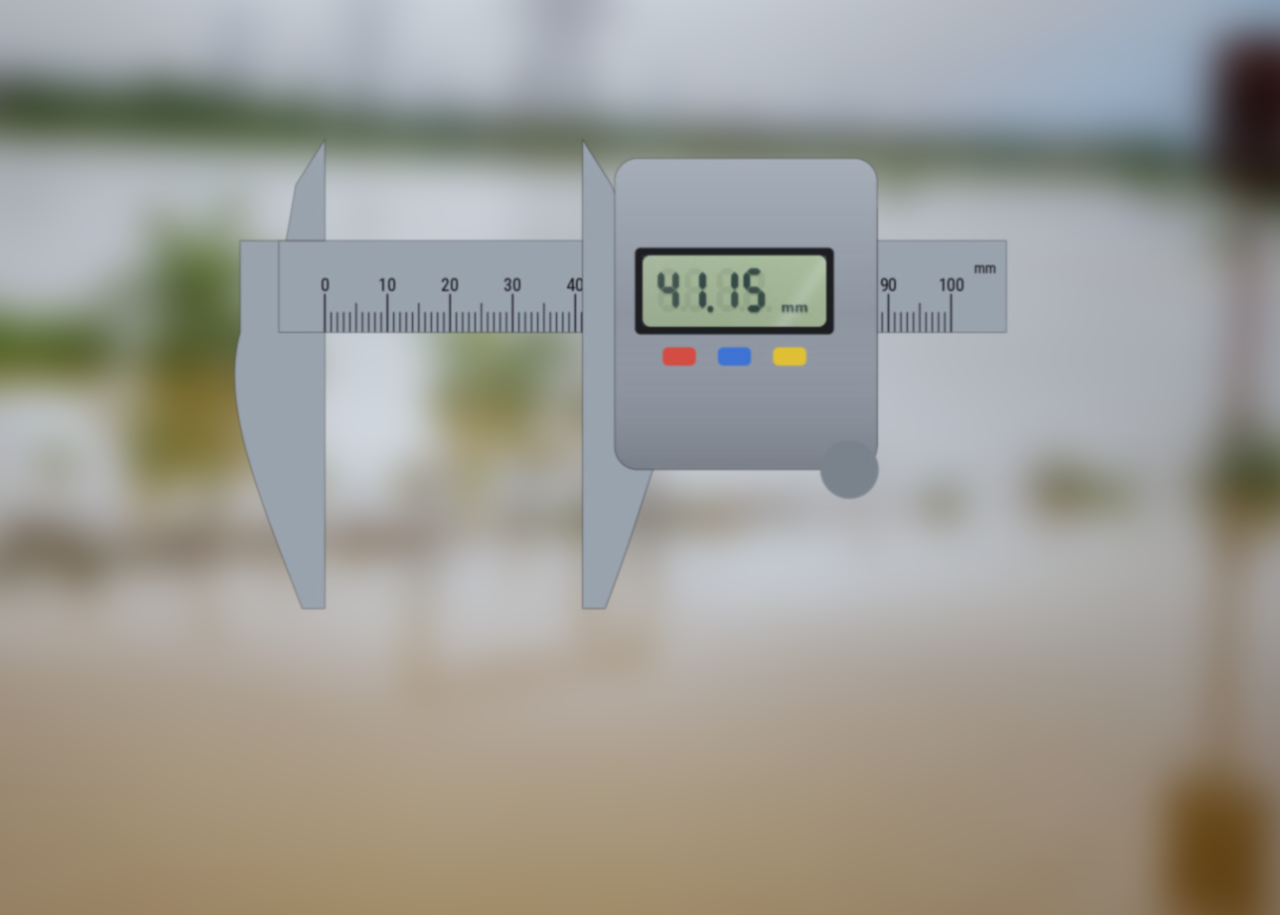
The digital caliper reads 41.15 mm
